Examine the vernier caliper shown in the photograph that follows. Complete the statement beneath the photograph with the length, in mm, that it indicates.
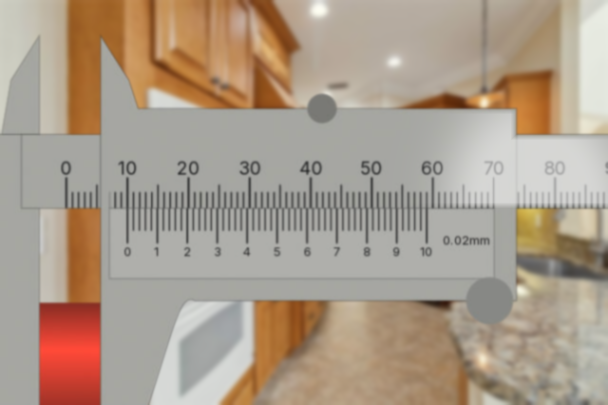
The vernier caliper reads 10.0 mm
